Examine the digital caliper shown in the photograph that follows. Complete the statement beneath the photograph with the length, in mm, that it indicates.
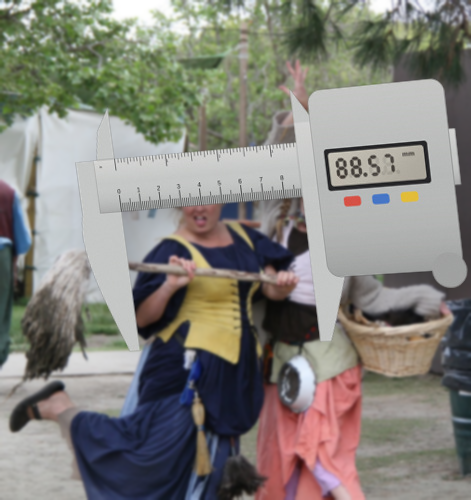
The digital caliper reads 88.57 mm
